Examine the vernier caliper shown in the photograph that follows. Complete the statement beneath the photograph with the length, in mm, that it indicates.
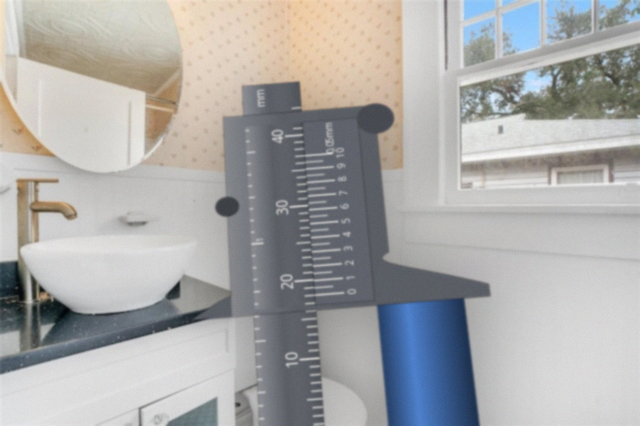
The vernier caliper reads 18.0 mm
